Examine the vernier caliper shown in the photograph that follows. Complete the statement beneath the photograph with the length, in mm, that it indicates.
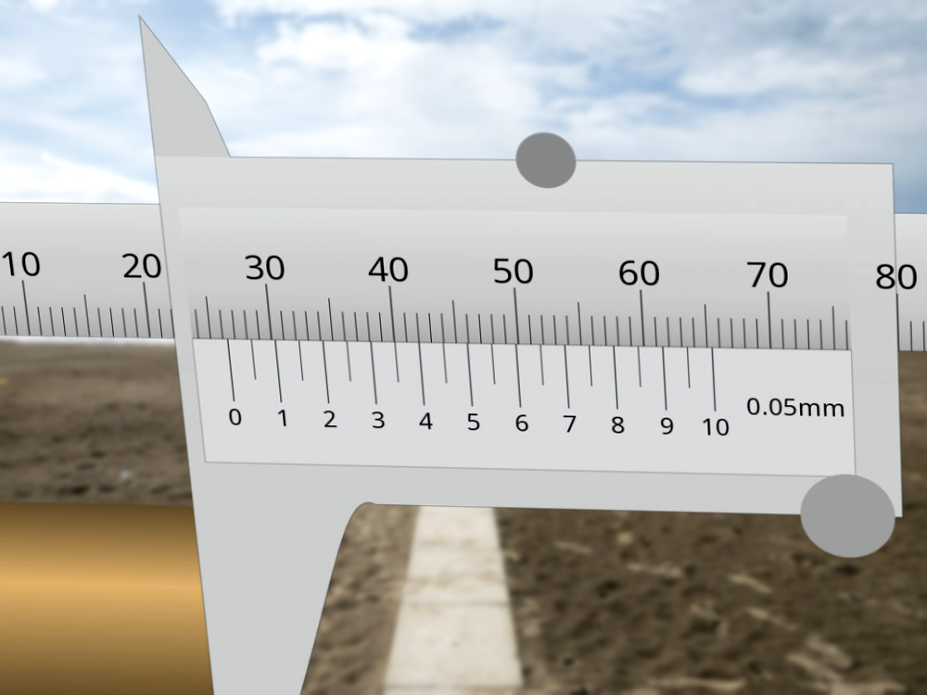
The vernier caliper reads 26.4 mm
